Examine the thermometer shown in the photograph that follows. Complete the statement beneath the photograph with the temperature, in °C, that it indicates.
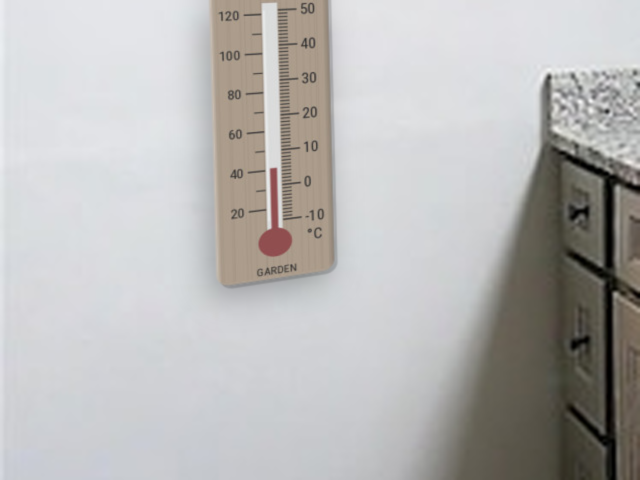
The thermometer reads 5 °C
